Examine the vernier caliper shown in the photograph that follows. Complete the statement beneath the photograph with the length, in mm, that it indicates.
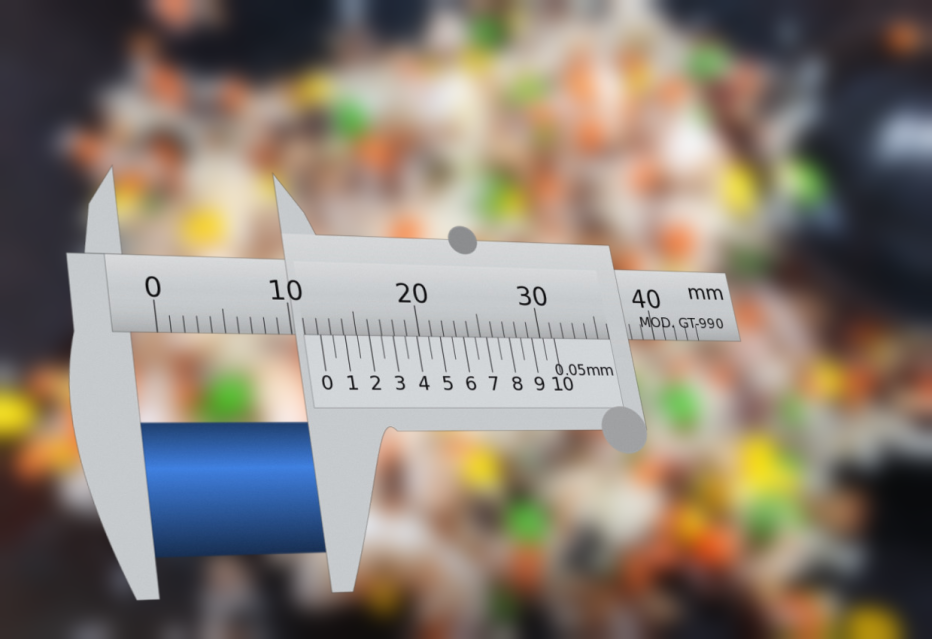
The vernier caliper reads 12.2 mm
